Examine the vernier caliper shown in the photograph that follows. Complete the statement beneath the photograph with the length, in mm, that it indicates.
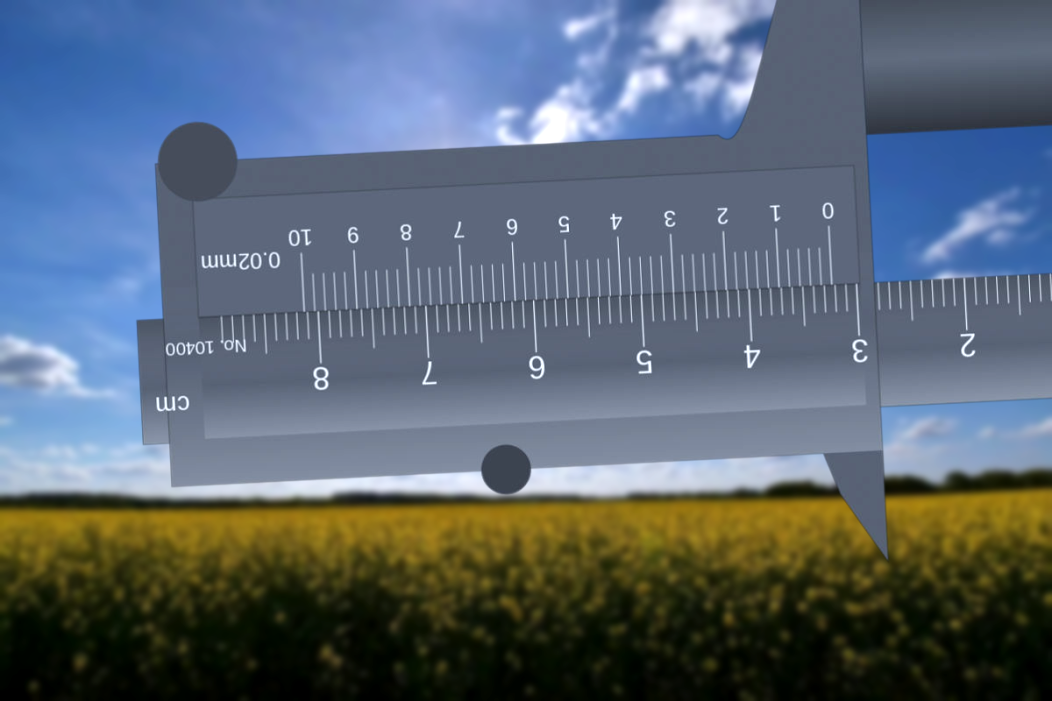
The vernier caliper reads 32.3 mm
